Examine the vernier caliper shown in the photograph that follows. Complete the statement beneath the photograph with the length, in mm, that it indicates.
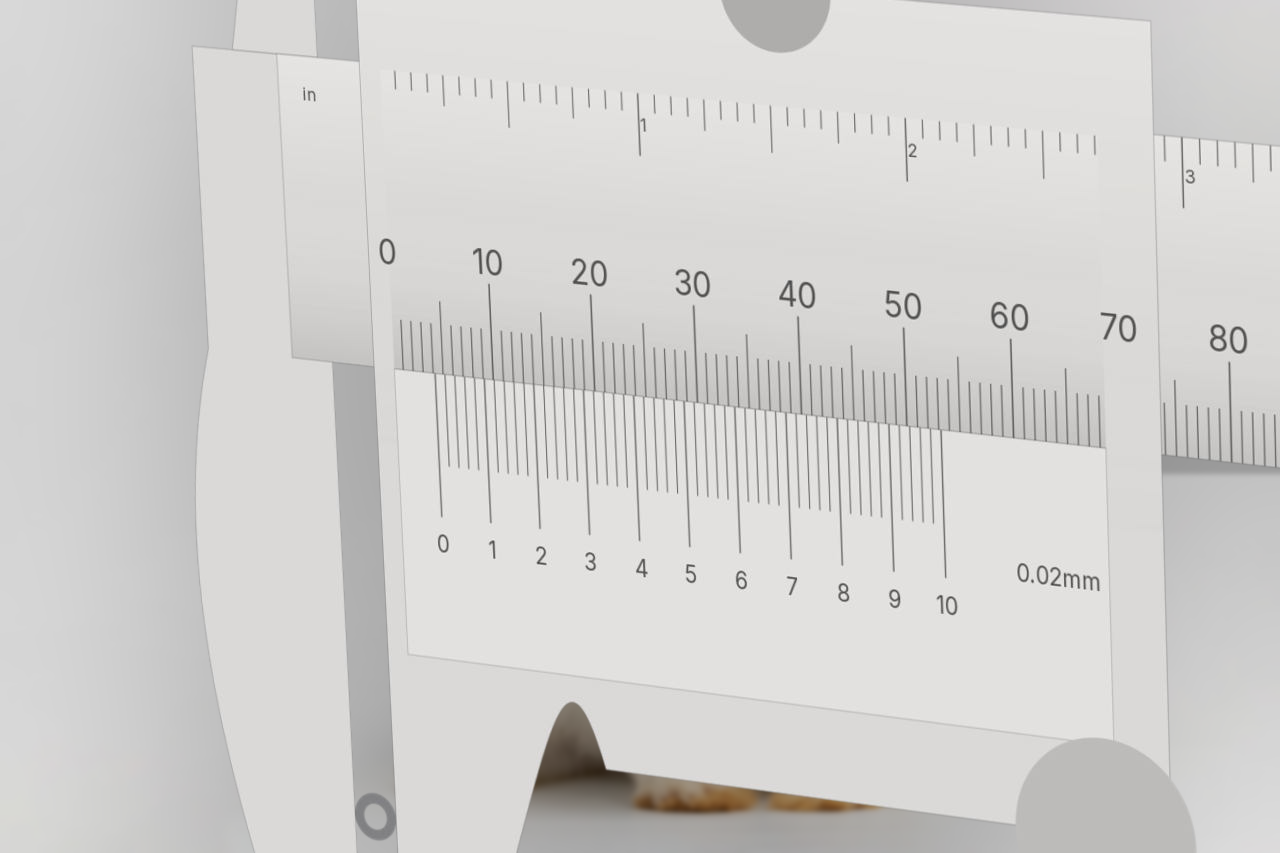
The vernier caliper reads 4.2 mm
